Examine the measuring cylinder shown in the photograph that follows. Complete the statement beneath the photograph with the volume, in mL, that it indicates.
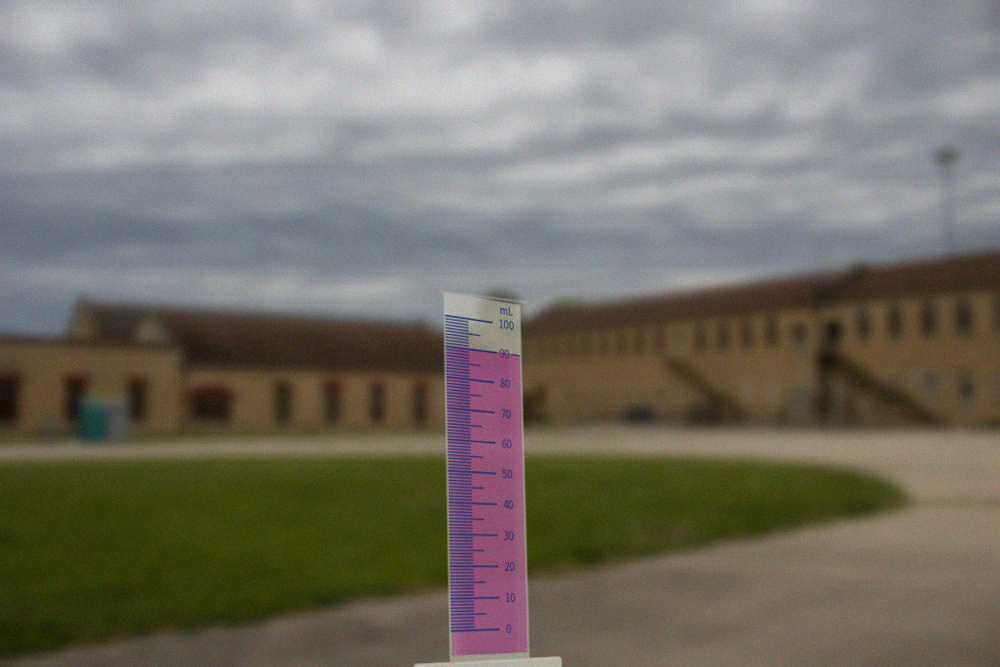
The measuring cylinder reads 90 mL
